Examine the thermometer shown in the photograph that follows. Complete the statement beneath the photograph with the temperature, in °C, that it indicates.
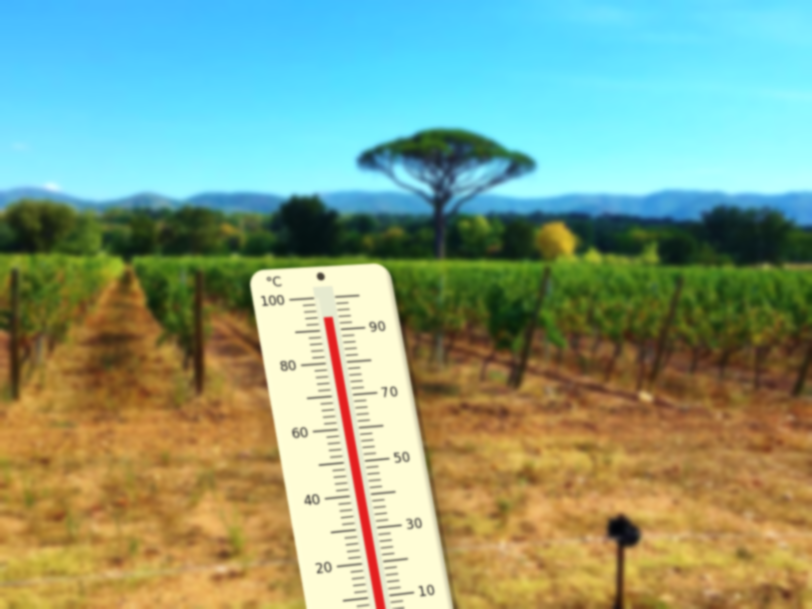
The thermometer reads 94 °C
